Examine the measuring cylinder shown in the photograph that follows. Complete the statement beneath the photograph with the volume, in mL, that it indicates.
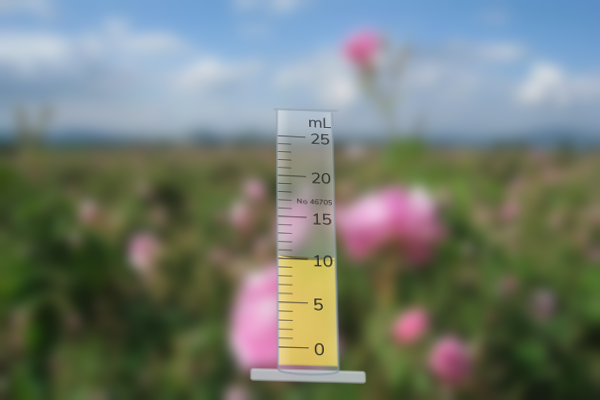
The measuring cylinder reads 10 mL
